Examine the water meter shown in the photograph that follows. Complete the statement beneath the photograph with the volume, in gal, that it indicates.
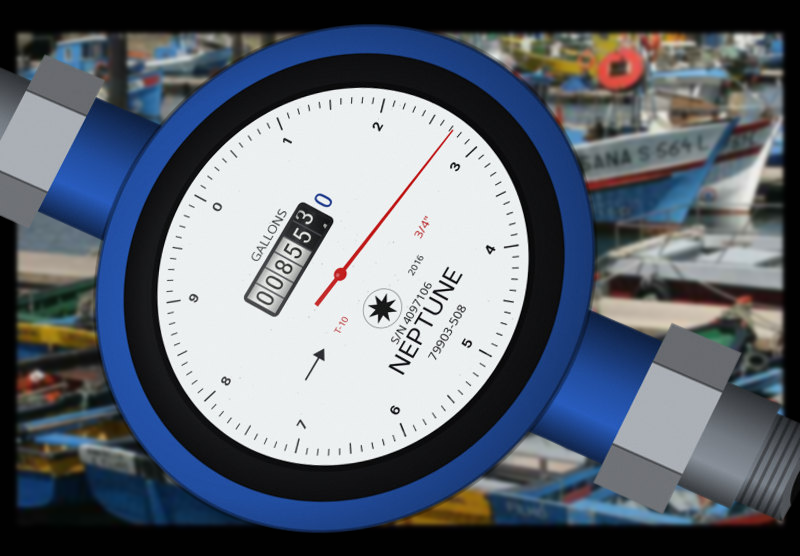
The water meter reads 85532.7 gal
